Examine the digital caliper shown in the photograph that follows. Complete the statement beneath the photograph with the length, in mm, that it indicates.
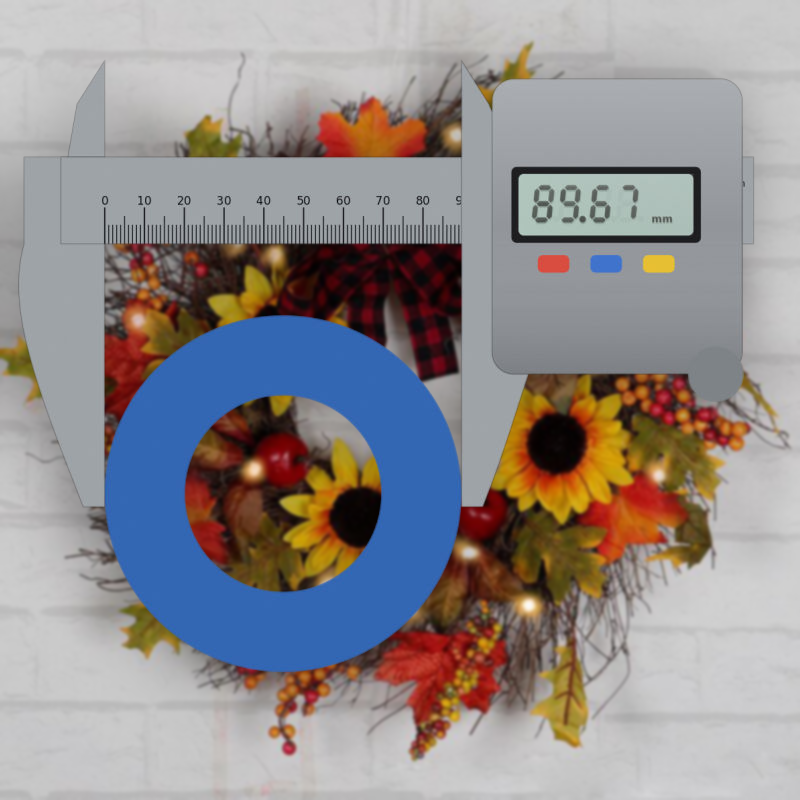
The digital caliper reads 89.67 mm
